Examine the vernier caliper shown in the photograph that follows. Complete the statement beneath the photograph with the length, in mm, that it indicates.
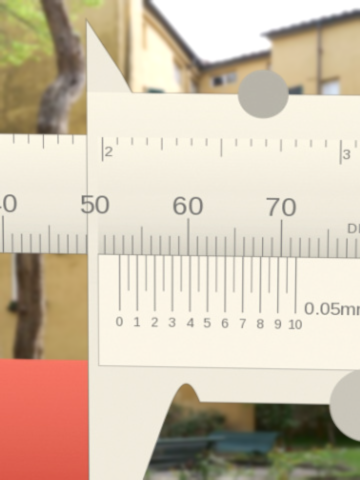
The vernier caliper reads 52.6 mm
